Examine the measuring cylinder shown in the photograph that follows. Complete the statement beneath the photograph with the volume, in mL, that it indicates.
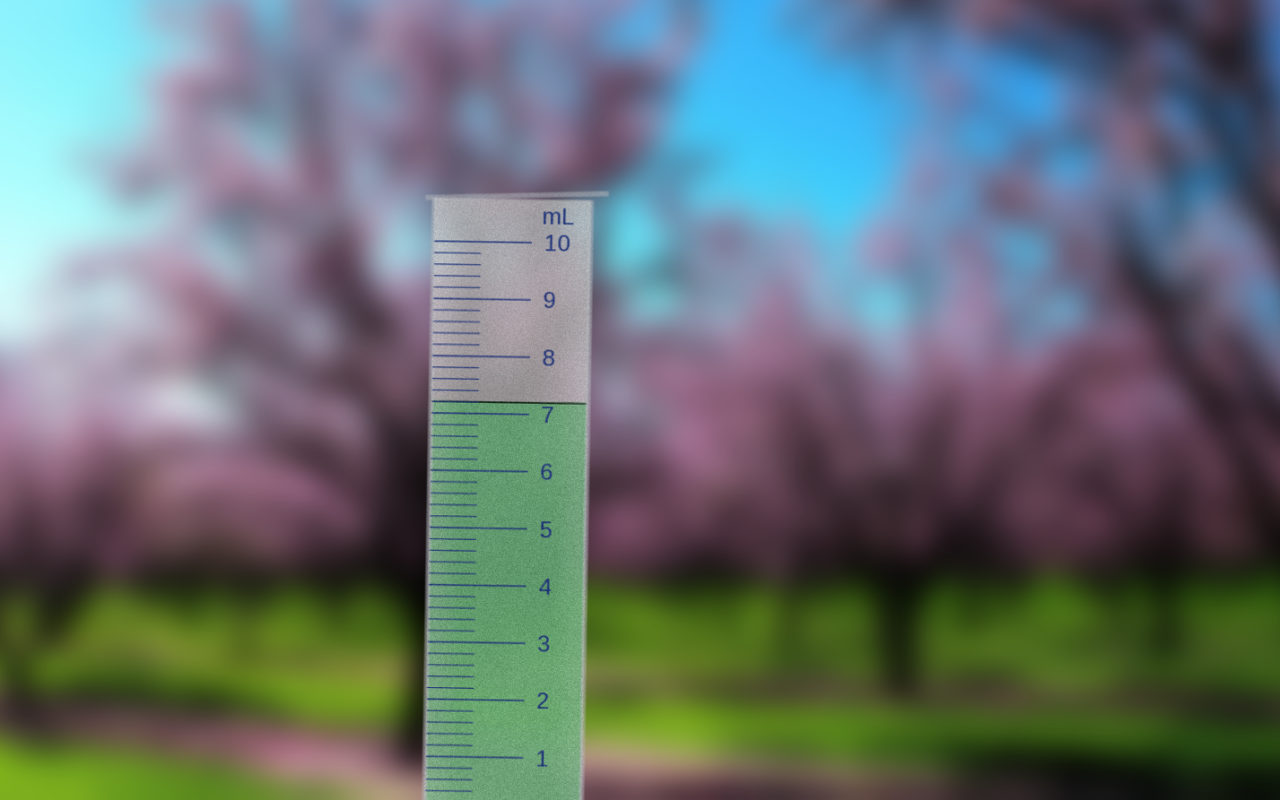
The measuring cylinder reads 7.2 mL
